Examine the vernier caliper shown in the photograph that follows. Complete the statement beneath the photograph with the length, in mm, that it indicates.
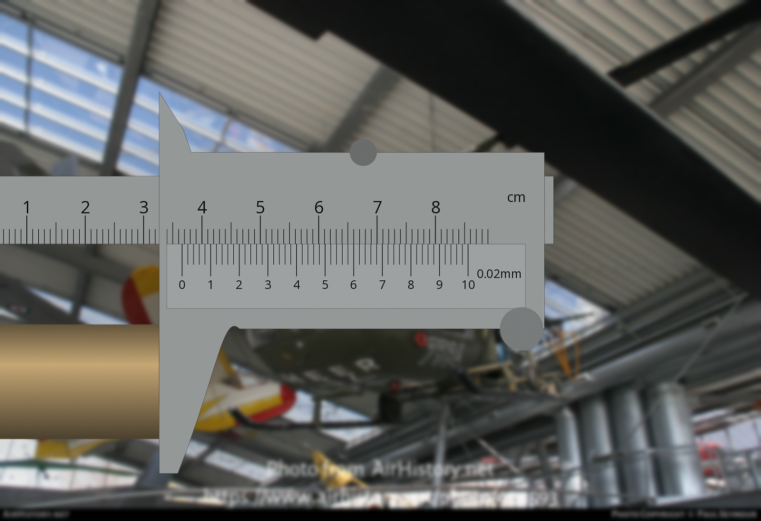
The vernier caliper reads 36.6 mm
